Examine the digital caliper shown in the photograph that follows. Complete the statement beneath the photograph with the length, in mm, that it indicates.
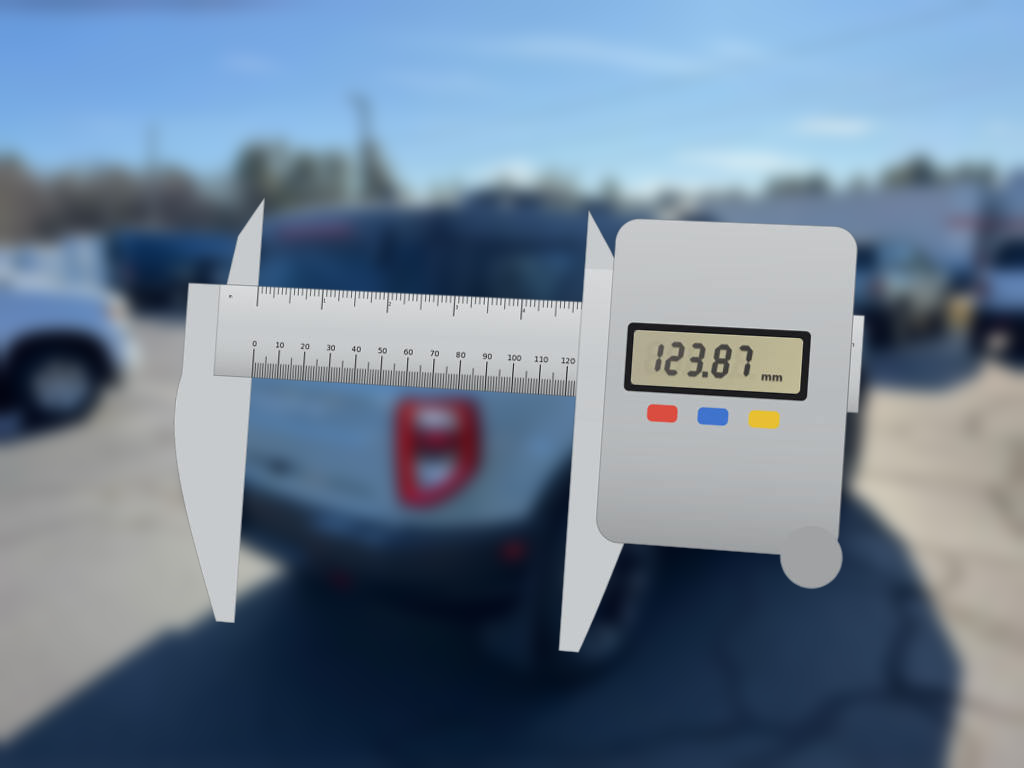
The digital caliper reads 123.87 mm
